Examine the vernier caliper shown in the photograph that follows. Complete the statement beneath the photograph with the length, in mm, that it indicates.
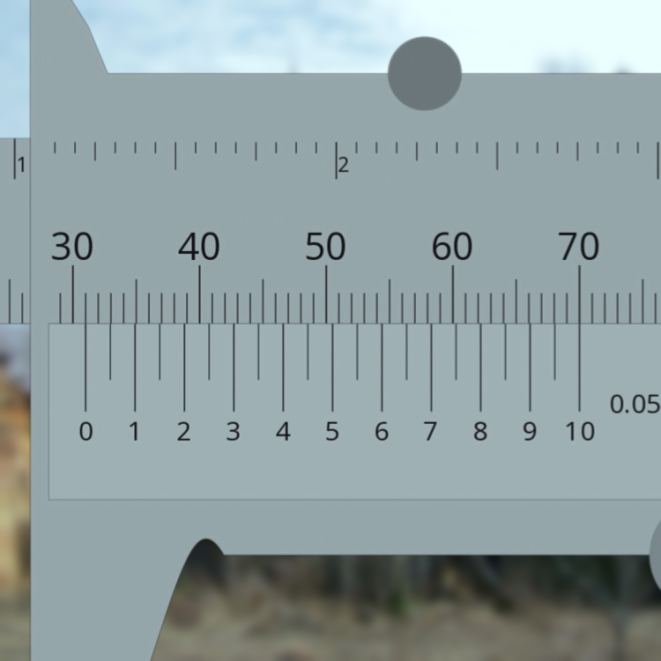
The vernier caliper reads 31.0 mm
